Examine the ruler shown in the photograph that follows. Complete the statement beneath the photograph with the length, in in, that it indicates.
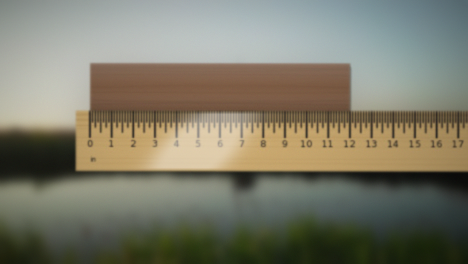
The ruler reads 12 in
